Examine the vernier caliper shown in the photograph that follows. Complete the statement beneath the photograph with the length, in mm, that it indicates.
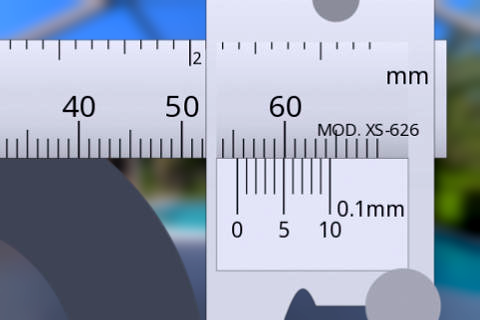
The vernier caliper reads 55.4 mm
